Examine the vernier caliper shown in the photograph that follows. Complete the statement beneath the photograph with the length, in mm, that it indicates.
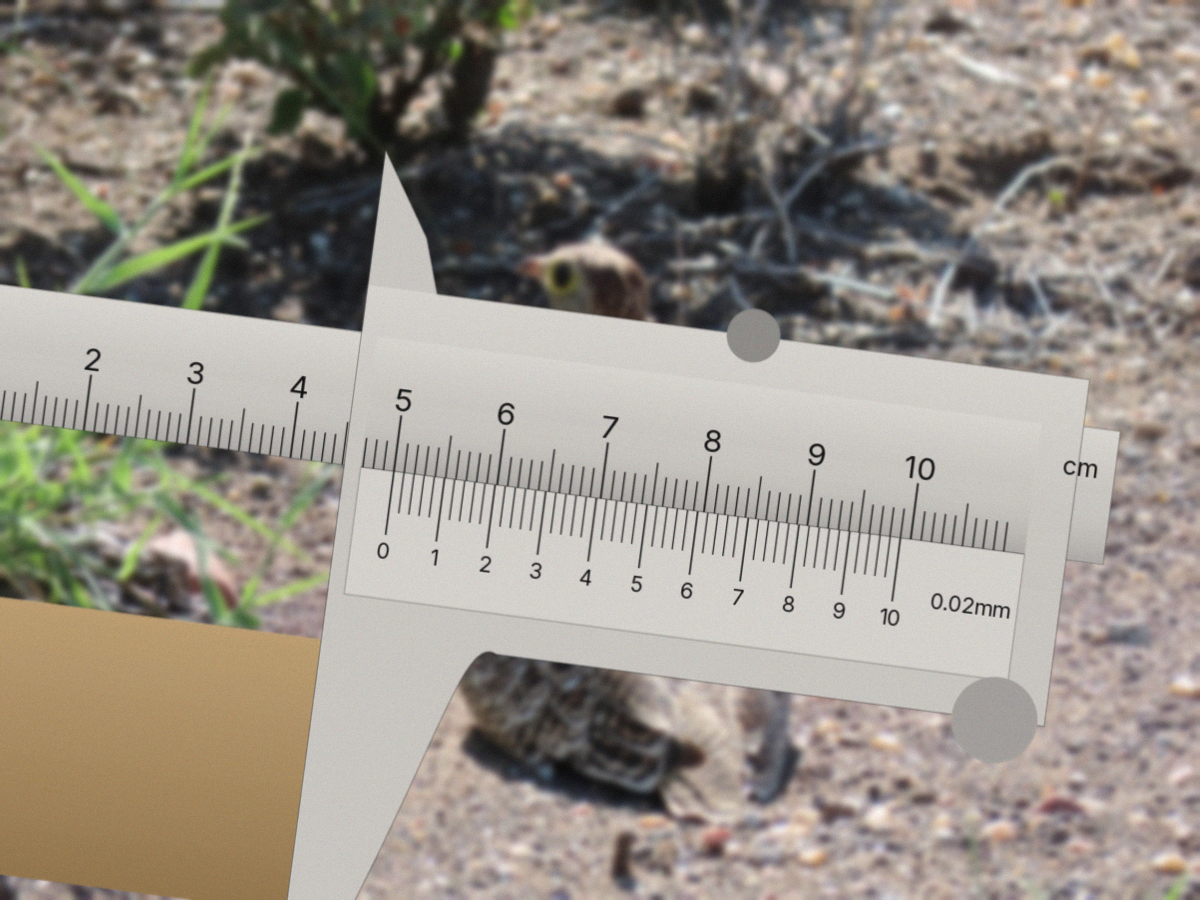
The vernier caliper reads 50.0 mm
